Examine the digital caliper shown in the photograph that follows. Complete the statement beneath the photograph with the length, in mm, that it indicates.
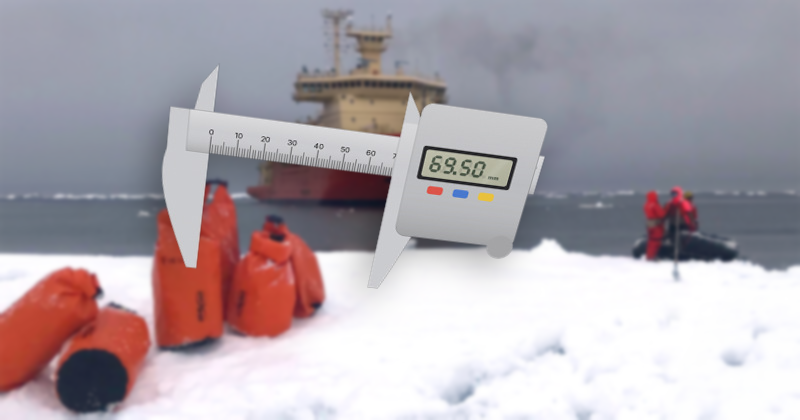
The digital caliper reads 69.50 mm
